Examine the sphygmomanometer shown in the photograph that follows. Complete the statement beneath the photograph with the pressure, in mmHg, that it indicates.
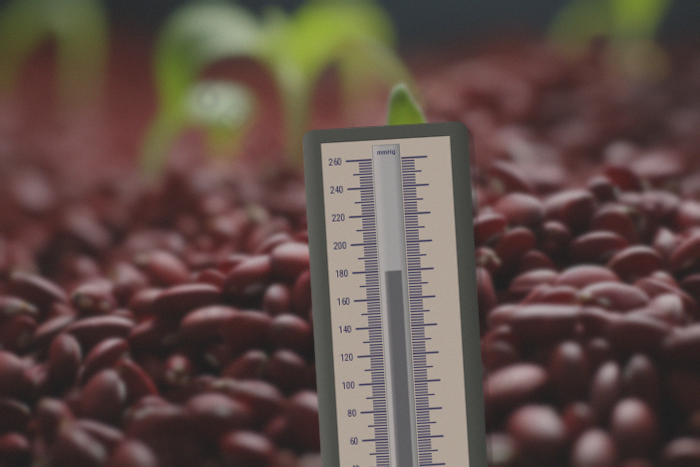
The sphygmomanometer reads 180 mmHg
